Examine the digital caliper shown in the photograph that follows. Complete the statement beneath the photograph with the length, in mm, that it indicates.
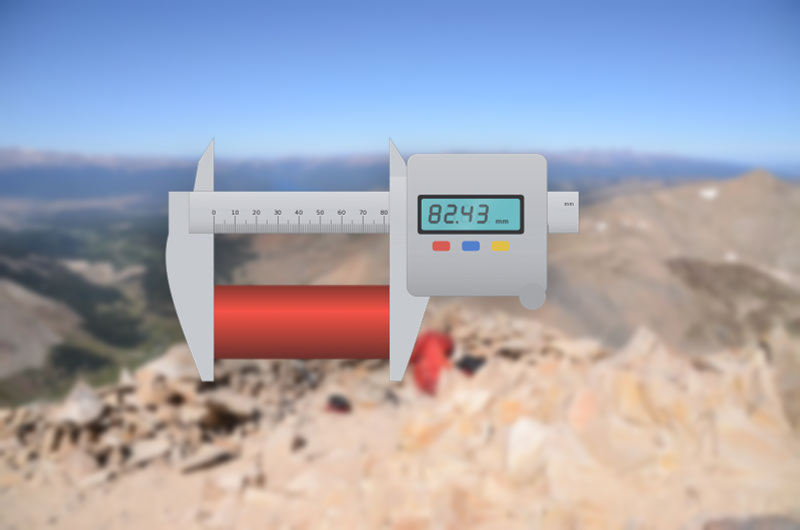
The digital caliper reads 82.43 mm
